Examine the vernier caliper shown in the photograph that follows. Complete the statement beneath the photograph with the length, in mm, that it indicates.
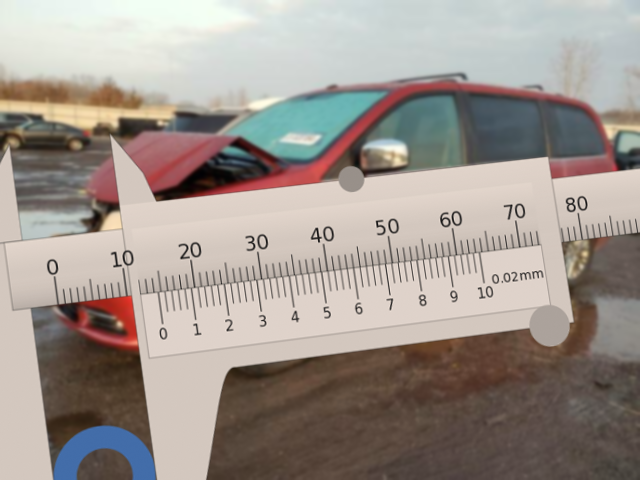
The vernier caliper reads 14.6 mm
